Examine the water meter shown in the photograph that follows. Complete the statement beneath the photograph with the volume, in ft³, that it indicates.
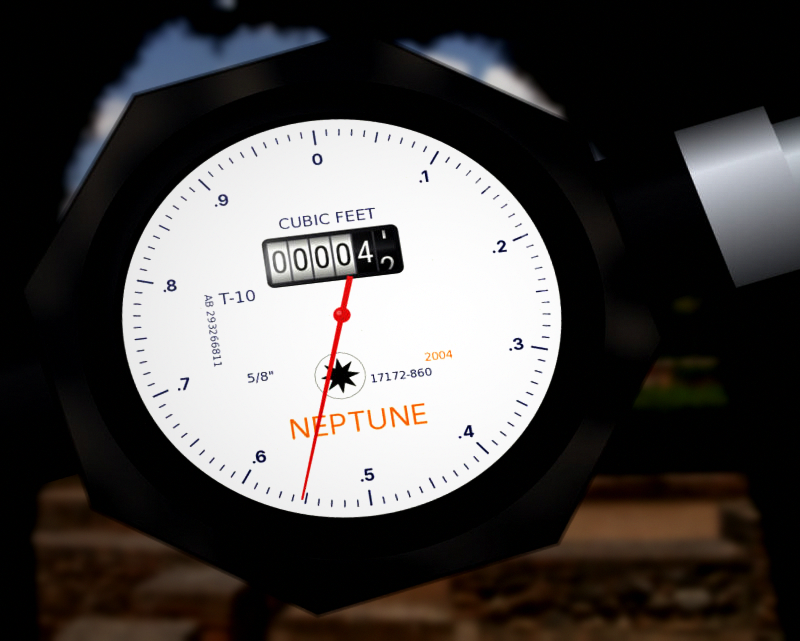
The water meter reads 41.55 ft³
